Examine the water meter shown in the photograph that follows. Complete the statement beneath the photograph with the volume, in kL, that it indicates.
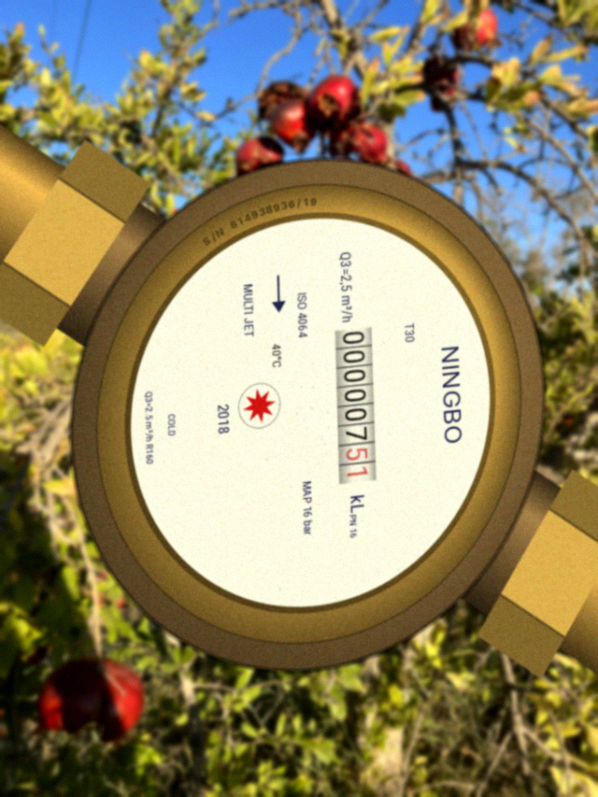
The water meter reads 7.51 kL
